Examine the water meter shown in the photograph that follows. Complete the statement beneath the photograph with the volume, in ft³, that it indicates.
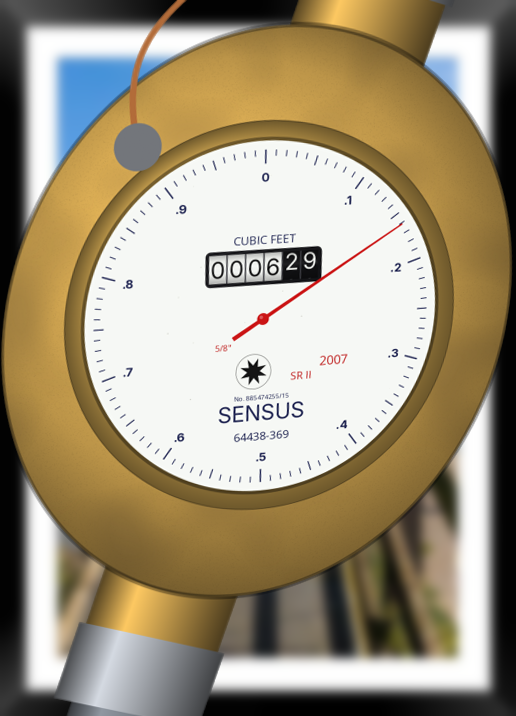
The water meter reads 629.16 ft³
